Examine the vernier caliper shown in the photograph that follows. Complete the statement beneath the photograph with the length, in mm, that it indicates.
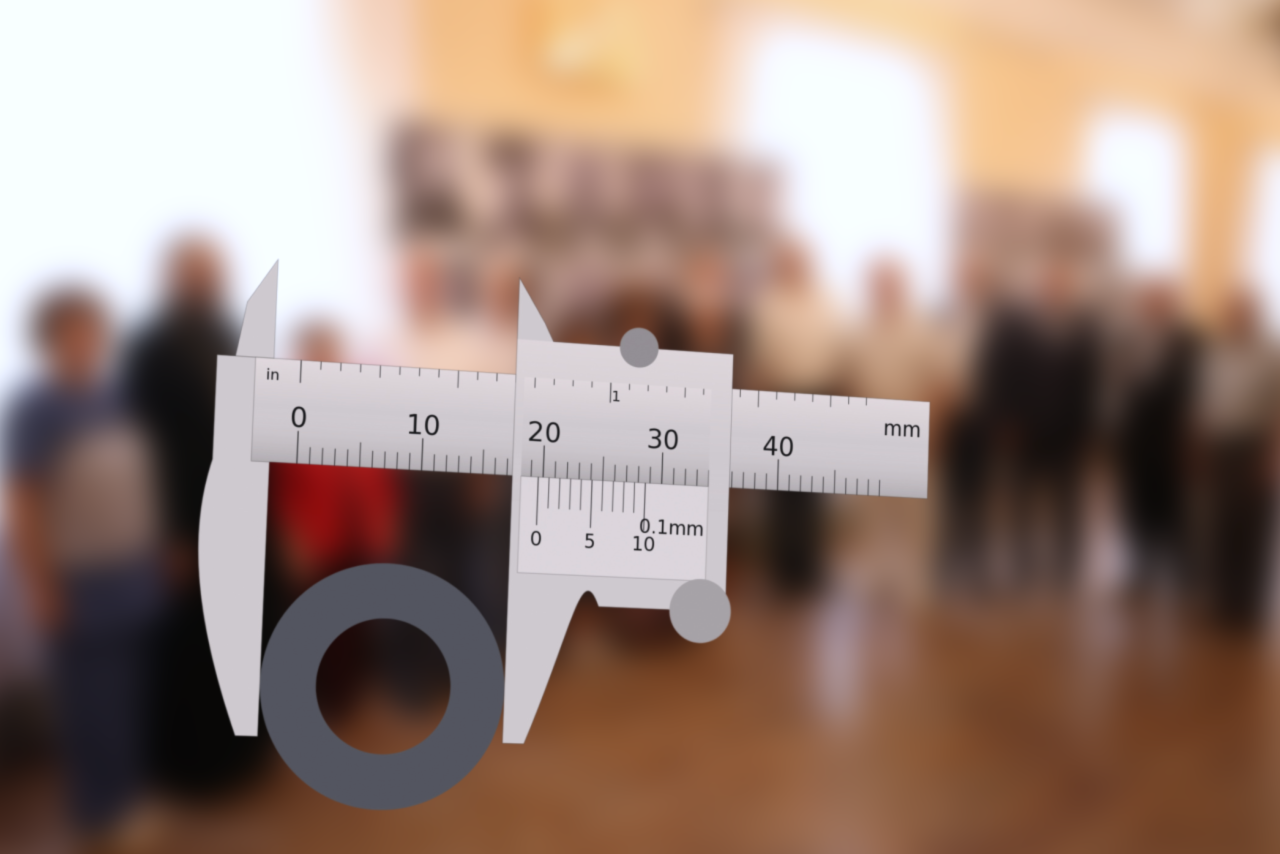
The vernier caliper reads 19.6 mm
